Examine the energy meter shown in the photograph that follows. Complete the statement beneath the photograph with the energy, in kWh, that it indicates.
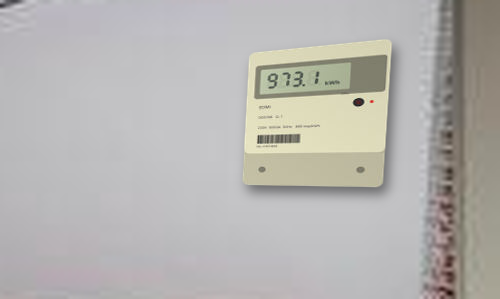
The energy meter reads 973.1 kWh
